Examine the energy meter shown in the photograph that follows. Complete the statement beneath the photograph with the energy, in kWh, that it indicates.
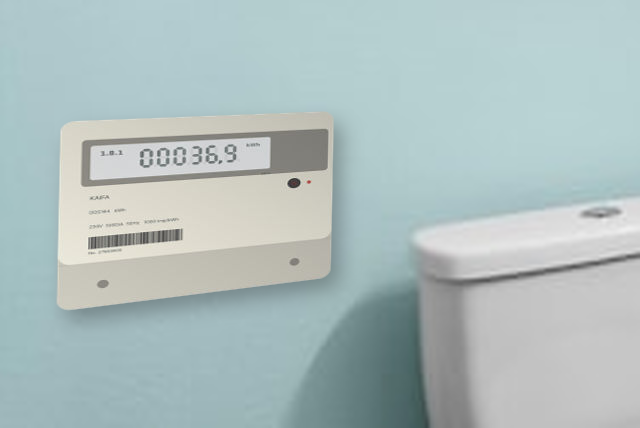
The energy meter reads 36.9 kWh
